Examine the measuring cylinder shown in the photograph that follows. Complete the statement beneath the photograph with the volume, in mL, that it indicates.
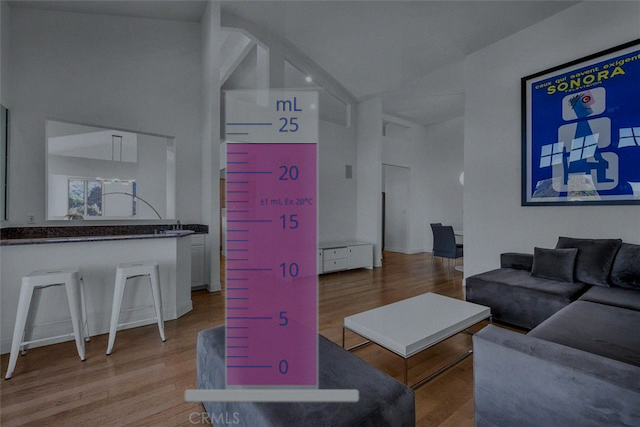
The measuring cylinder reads 23 mL
